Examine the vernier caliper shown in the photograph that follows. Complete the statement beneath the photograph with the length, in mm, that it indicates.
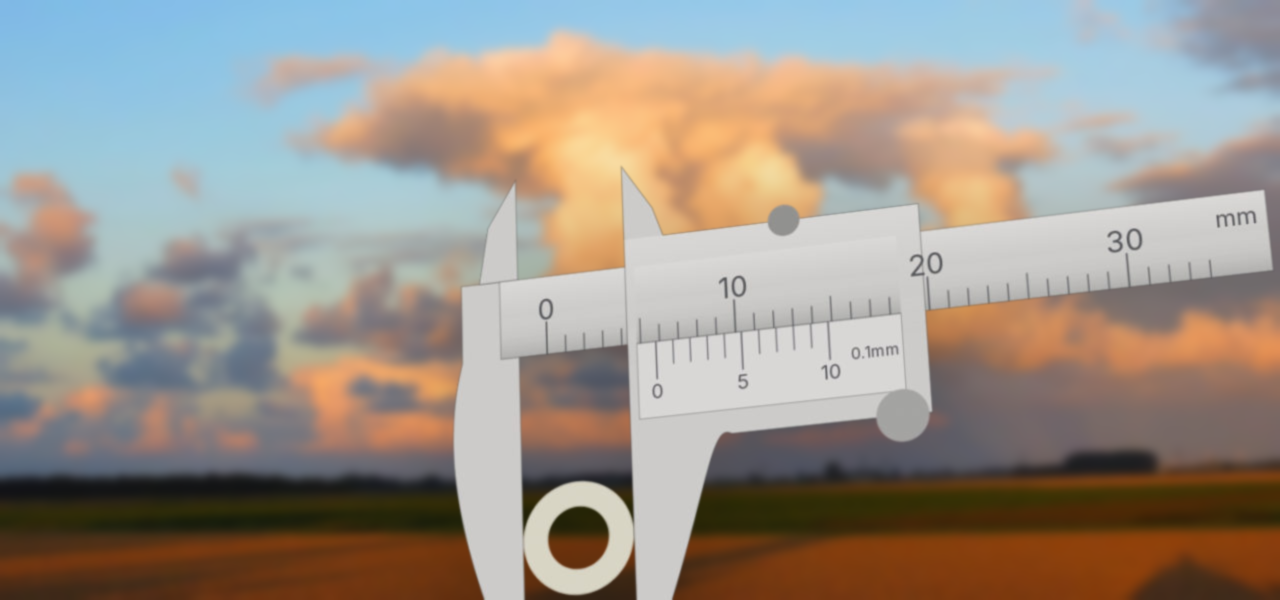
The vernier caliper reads 5.8 mm
